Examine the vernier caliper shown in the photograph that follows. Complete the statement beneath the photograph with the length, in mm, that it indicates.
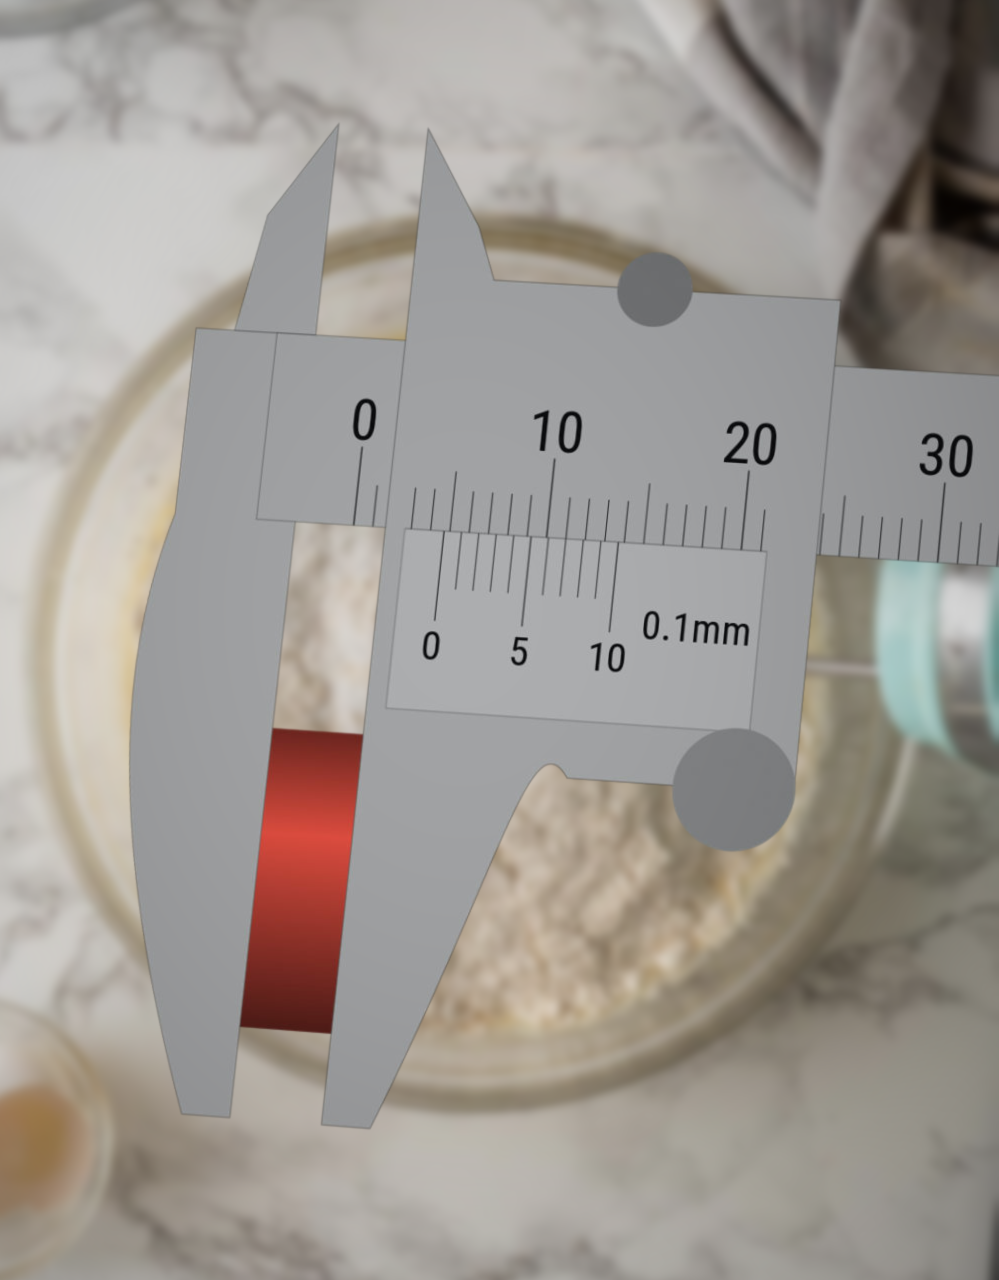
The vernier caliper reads 4.7 mm
